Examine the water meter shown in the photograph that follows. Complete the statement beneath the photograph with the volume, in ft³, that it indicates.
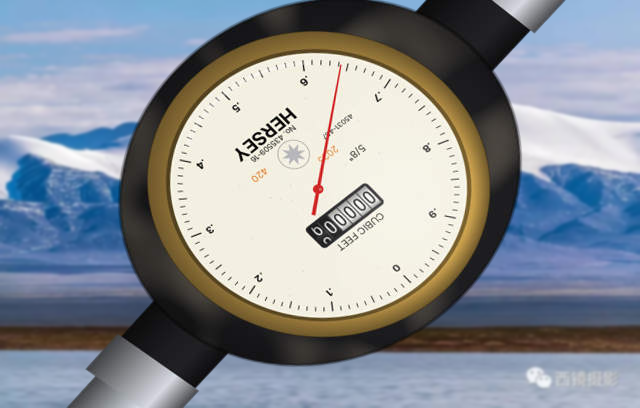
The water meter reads 8.64 ft³
